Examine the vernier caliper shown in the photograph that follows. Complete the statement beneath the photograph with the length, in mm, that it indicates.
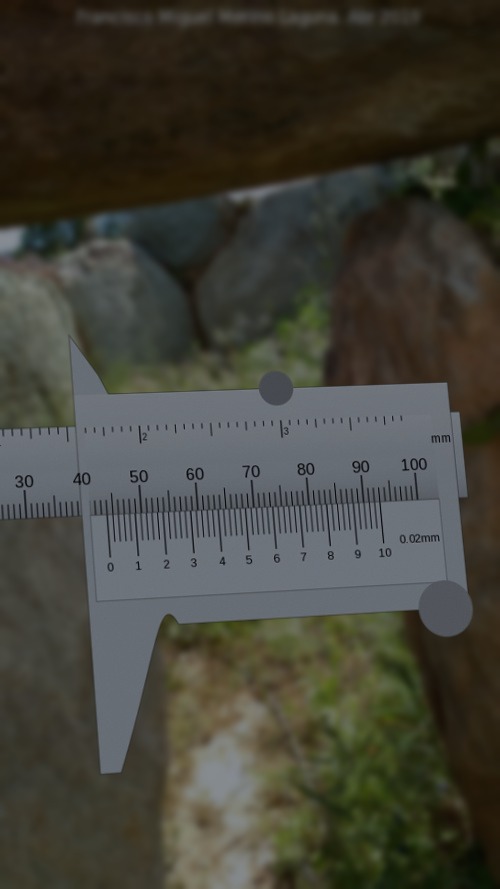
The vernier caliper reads 44.0 mm
